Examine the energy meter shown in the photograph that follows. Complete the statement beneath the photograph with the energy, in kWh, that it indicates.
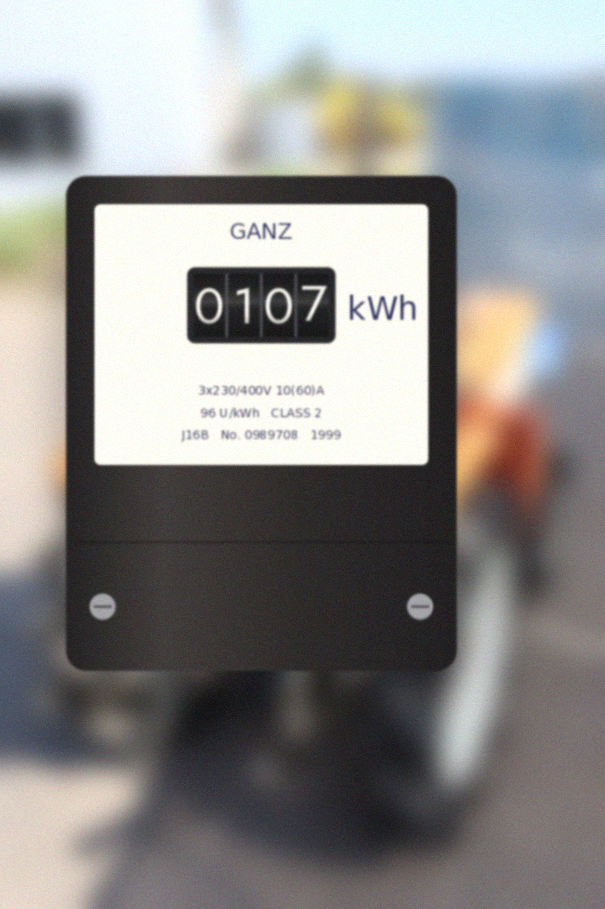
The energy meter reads 107 kWh
